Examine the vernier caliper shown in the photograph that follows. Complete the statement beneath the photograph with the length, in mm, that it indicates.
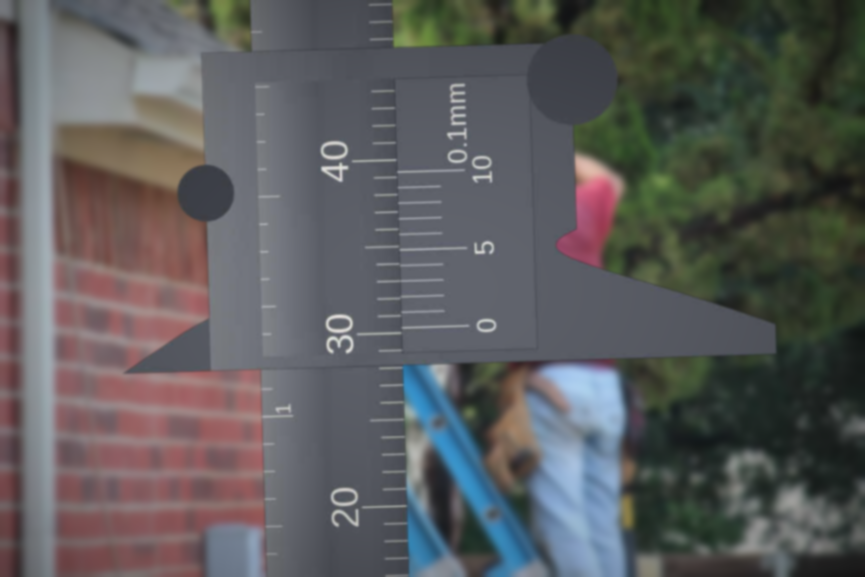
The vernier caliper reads 30.3 mm
